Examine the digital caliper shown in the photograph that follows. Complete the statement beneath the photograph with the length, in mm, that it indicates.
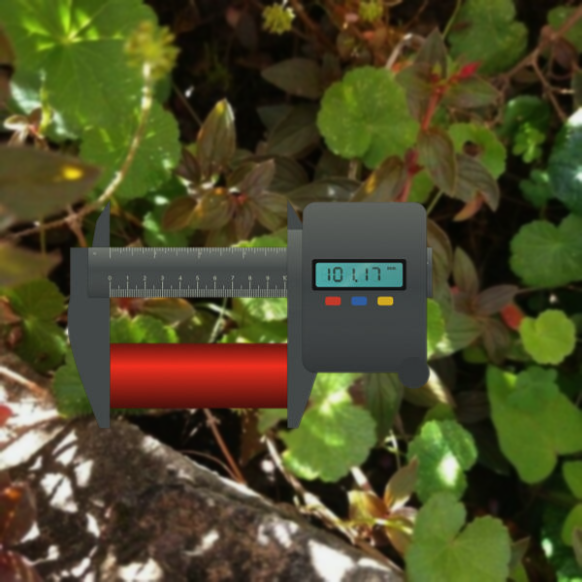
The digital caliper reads 101.17 mm
